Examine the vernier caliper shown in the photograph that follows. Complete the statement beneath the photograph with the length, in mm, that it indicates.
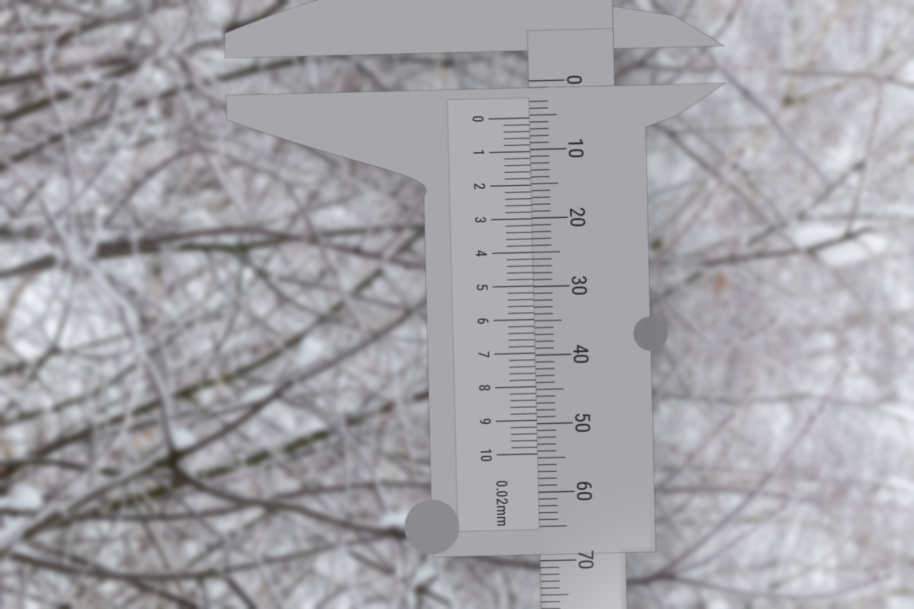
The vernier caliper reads 5.4 mm
